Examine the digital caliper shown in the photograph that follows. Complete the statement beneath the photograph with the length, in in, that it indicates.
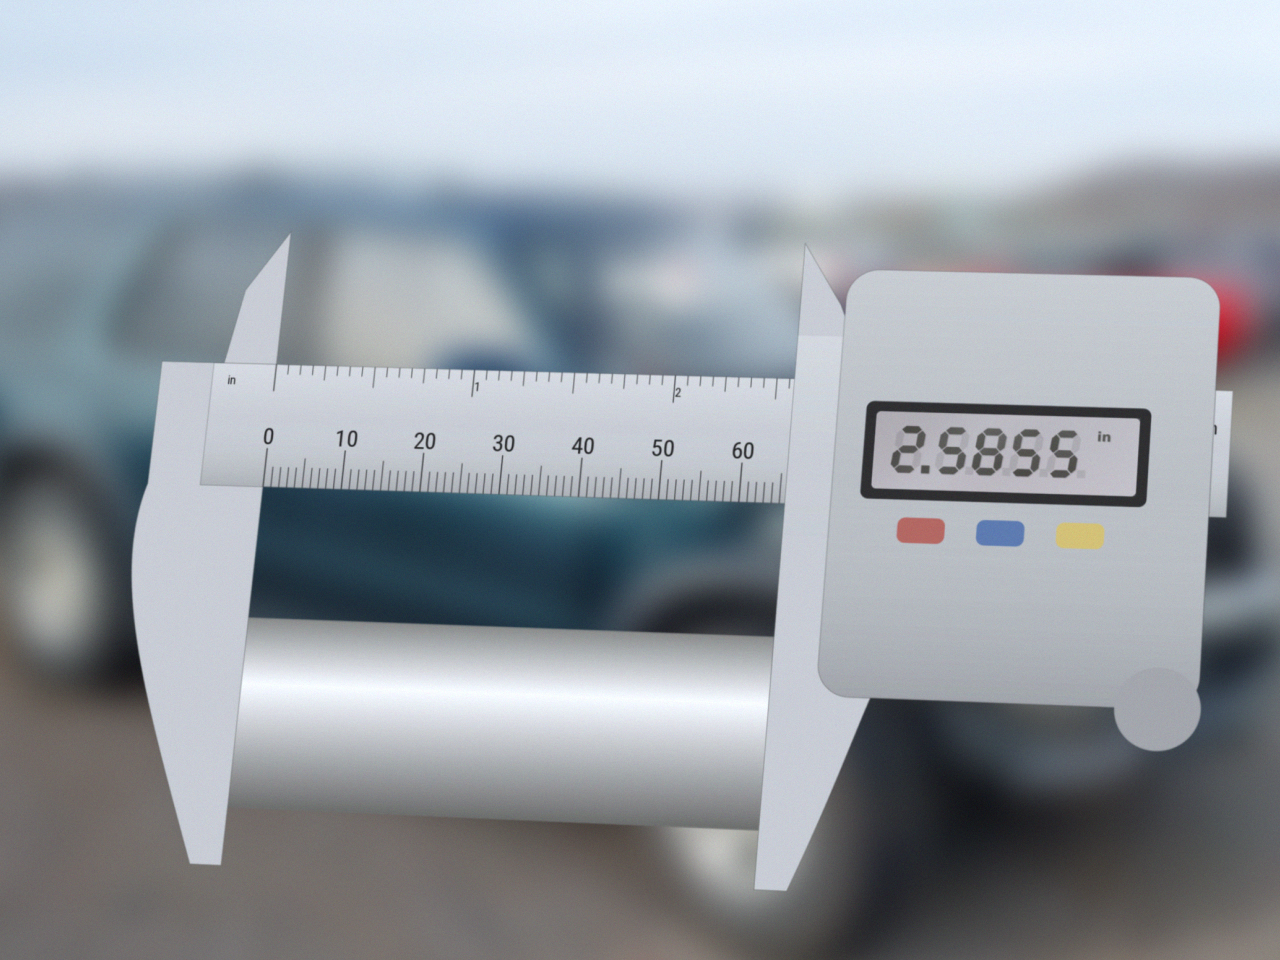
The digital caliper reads 2.5855 in
